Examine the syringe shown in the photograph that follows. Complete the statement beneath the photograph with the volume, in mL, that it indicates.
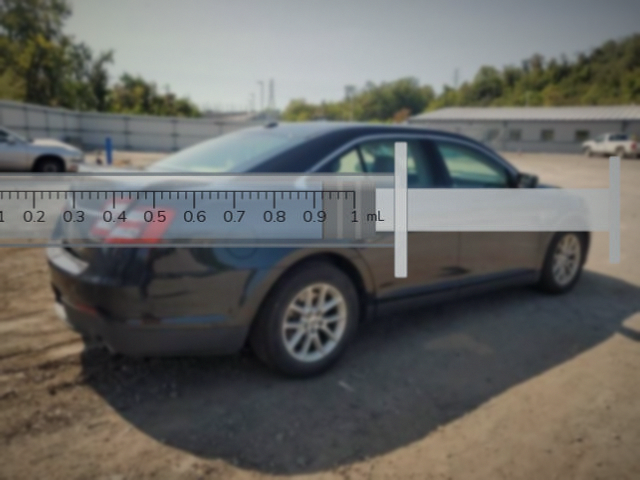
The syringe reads 0.92 mL
